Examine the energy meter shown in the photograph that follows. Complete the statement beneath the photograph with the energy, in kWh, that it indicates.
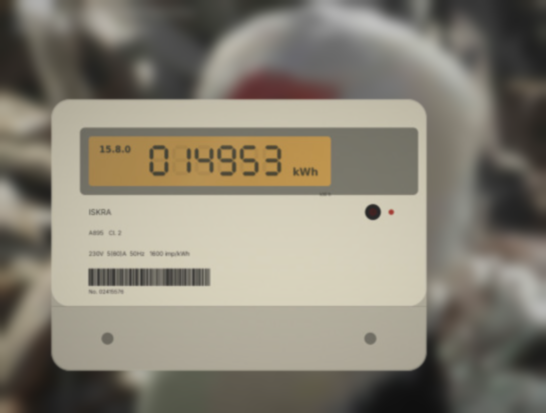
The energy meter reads 14953 kWh
